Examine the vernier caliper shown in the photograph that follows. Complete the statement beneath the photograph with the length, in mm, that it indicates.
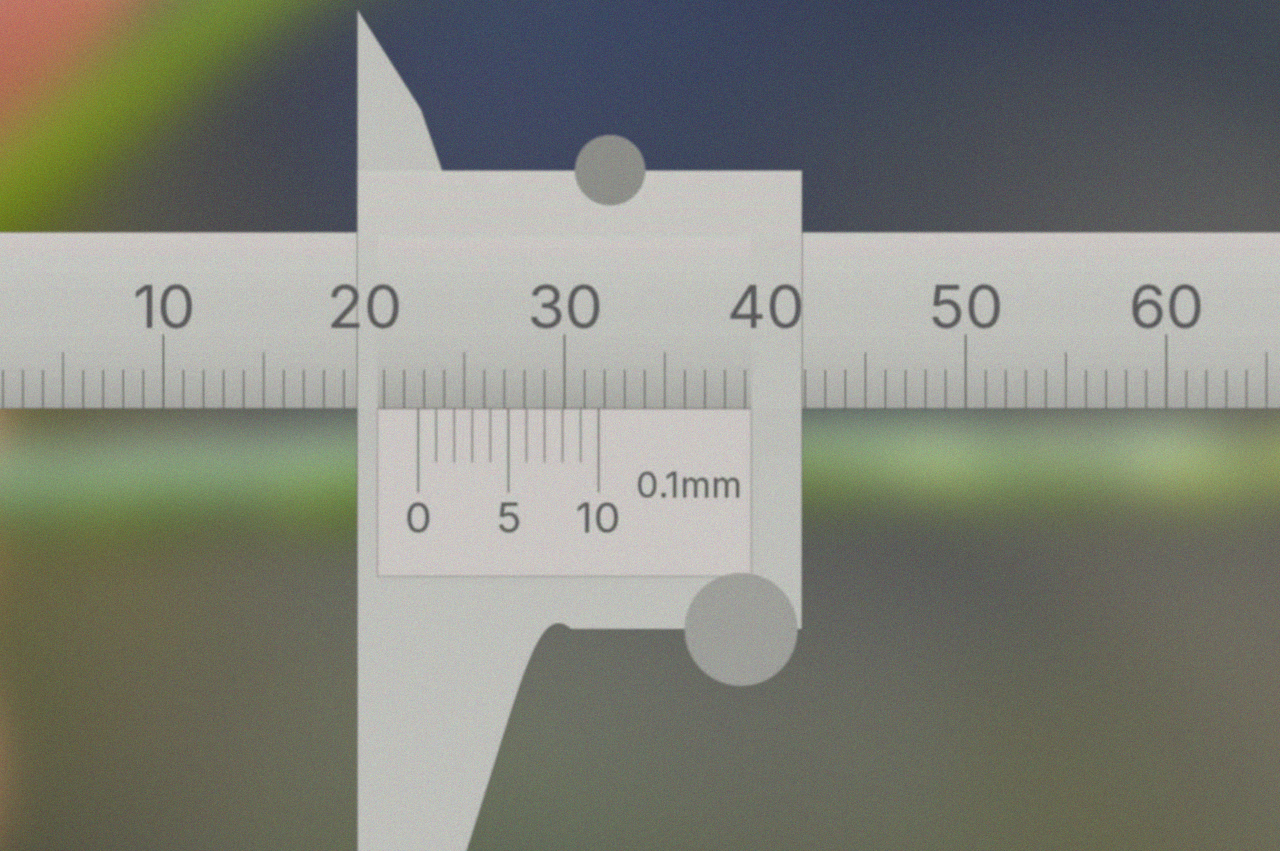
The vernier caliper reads 22.7 mm
